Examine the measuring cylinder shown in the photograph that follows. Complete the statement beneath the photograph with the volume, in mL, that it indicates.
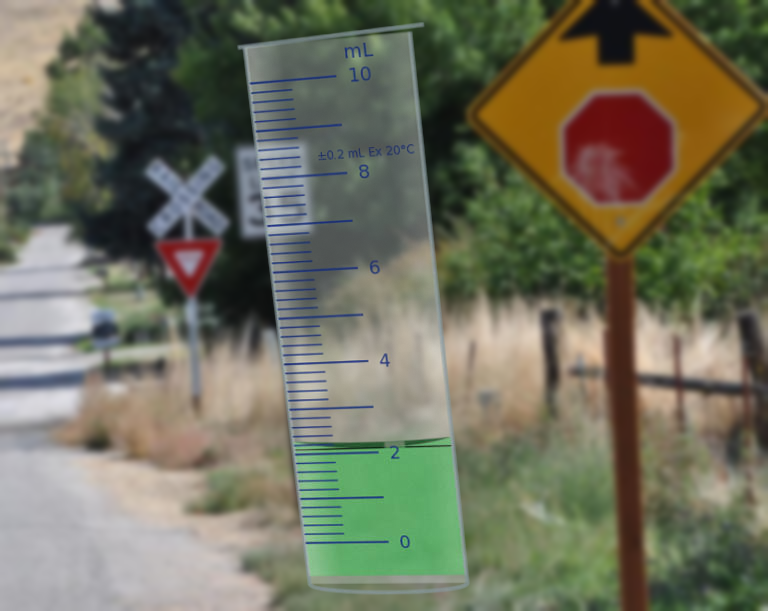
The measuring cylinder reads 2.1 mL
